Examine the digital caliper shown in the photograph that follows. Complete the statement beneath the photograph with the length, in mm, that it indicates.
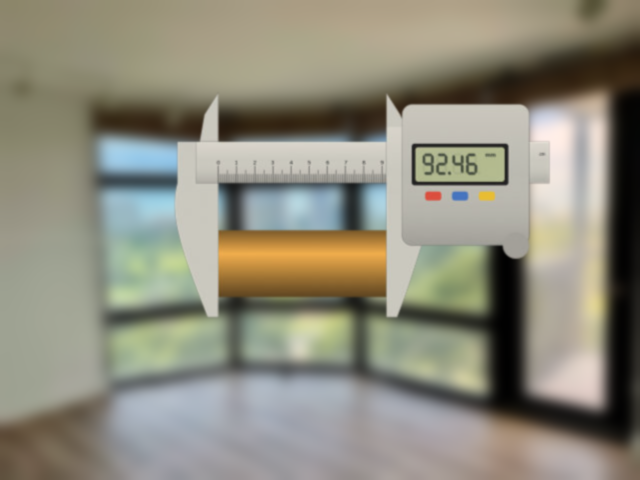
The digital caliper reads 92.46 mm
